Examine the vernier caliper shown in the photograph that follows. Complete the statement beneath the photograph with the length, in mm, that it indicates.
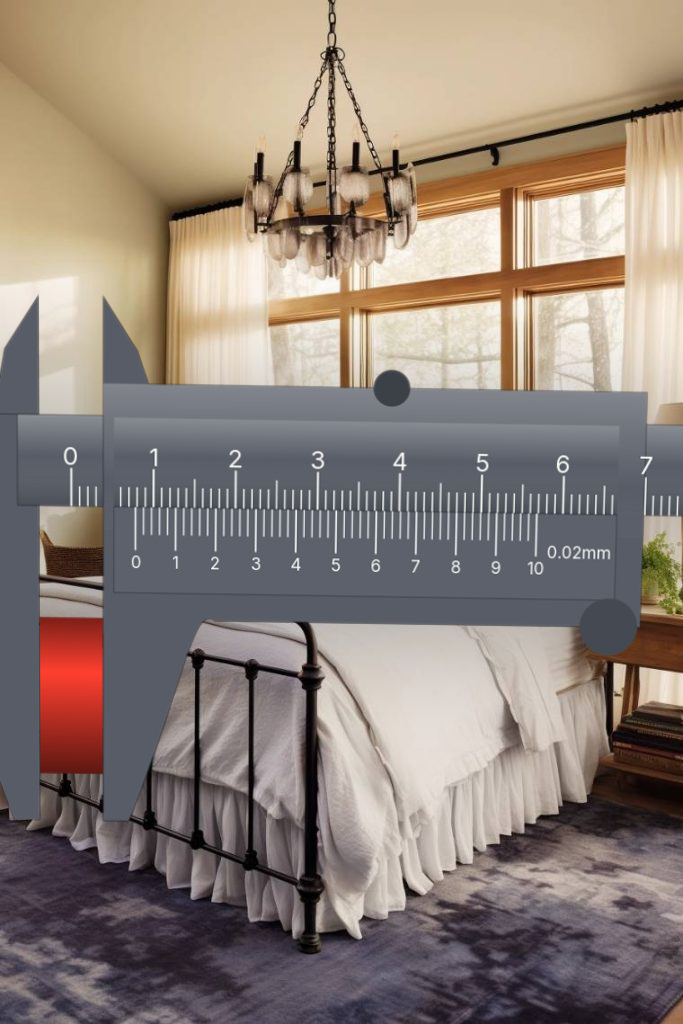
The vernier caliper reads 7.8 mm
